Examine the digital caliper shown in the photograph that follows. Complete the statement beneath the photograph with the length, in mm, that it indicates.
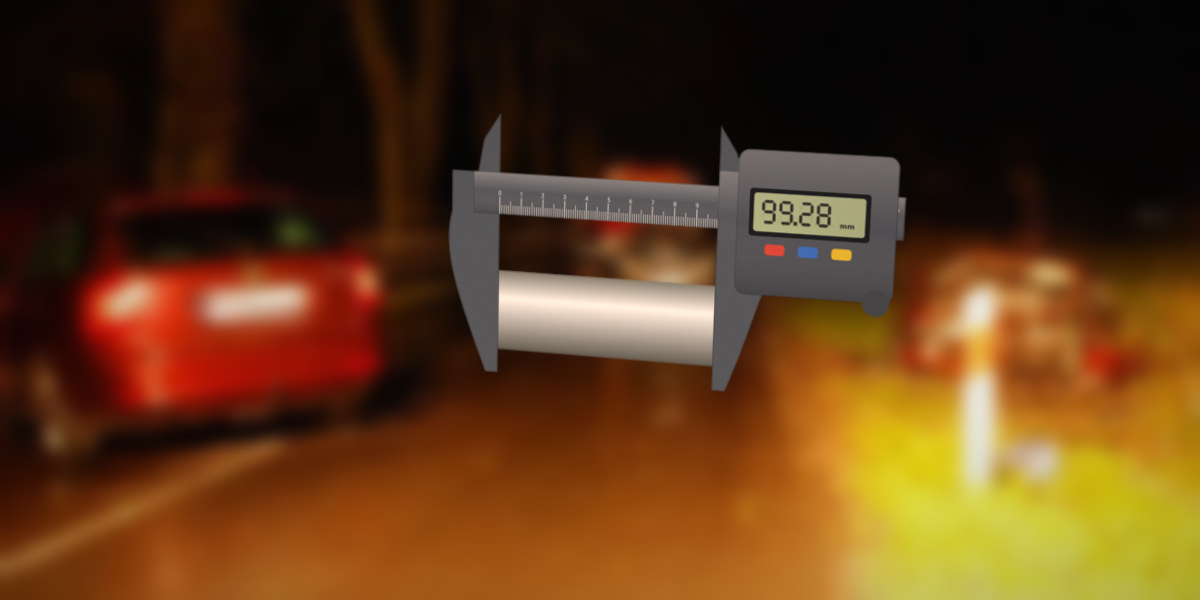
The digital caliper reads 99.28 mm
